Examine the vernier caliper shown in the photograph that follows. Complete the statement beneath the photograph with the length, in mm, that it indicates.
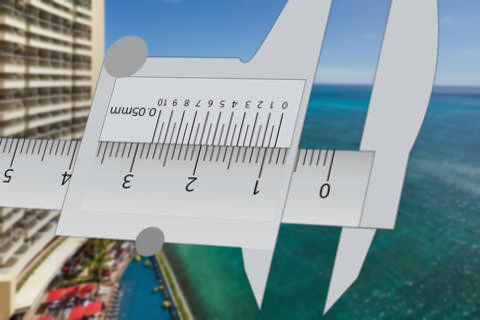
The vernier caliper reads 8.8 mm
